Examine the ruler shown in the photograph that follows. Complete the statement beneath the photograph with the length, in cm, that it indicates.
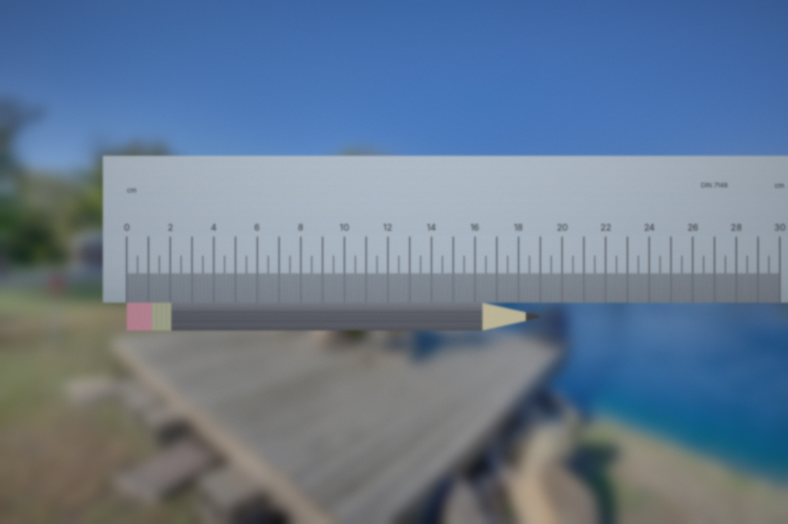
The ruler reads 19 cm
